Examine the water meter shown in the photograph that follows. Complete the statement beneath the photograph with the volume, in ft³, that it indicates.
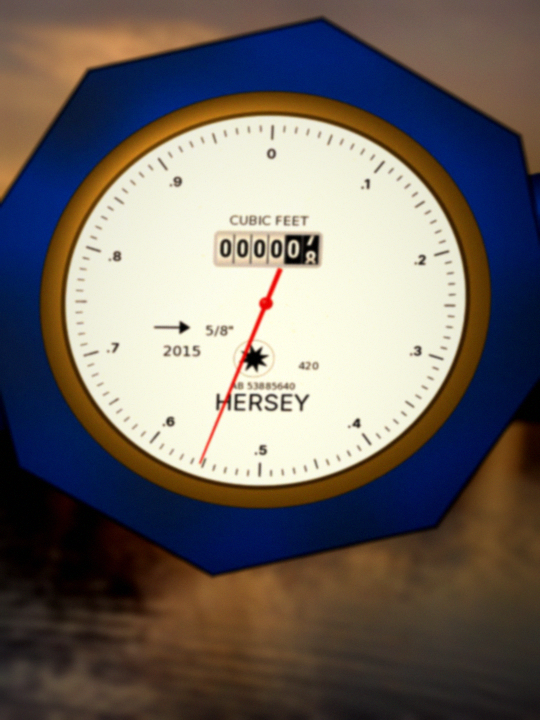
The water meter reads 7.55 ft³
